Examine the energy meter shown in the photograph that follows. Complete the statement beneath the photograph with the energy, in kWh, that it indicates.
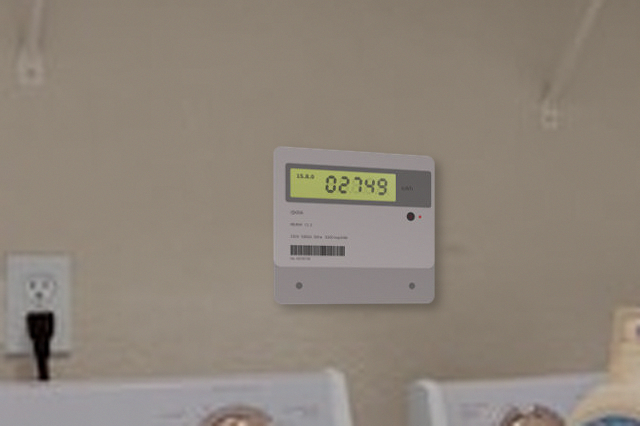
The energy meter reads 2749 kWh
